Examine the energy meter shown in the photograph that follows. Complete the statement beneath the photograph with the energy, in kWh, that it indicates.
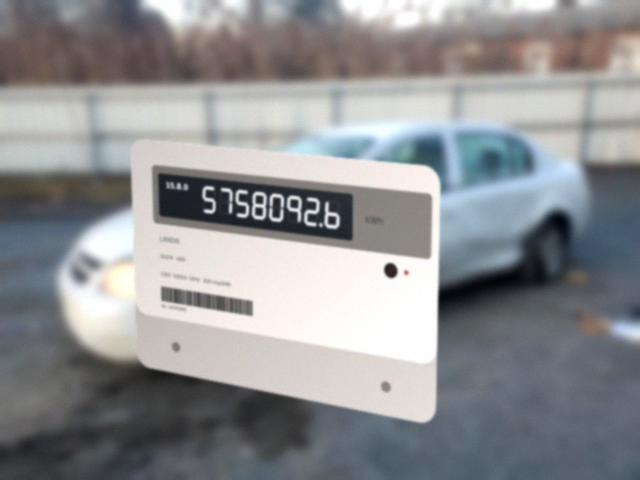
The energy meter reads 5758092.6 kWh
